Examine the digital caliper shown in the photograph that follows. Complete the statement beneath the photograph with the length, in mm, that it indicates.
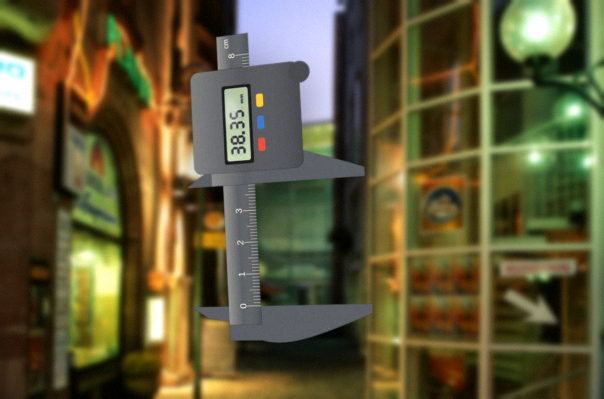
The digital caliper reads 38.35 mm
